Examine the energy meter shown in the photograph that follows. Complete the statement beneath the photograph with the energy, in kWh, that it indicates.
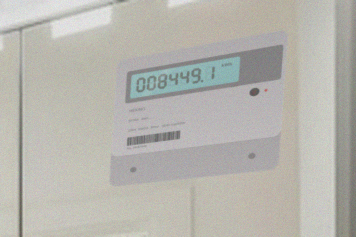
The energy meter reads 8449.1 kWh
